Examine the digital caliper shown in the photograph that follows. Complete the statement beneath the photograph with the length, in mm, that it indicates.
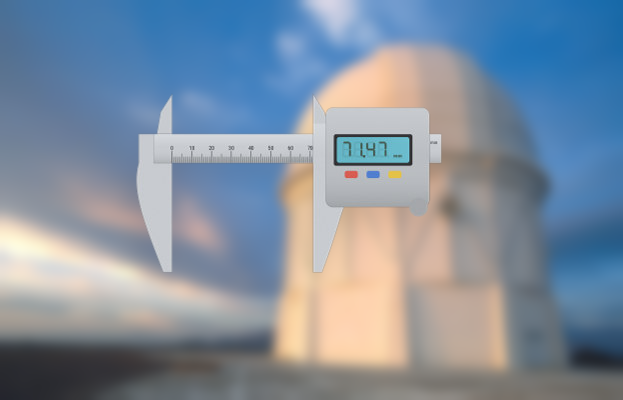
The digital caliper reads 71.47 mm
